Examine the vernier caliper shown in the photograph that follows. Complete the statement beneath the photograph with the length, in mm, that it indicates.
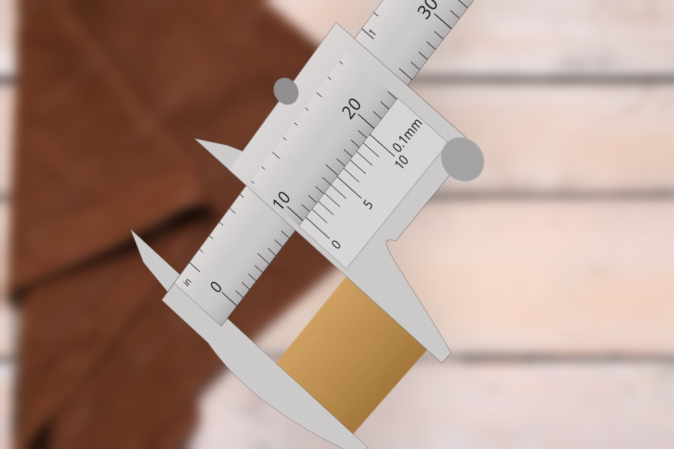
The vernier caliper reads 10.4 mm
